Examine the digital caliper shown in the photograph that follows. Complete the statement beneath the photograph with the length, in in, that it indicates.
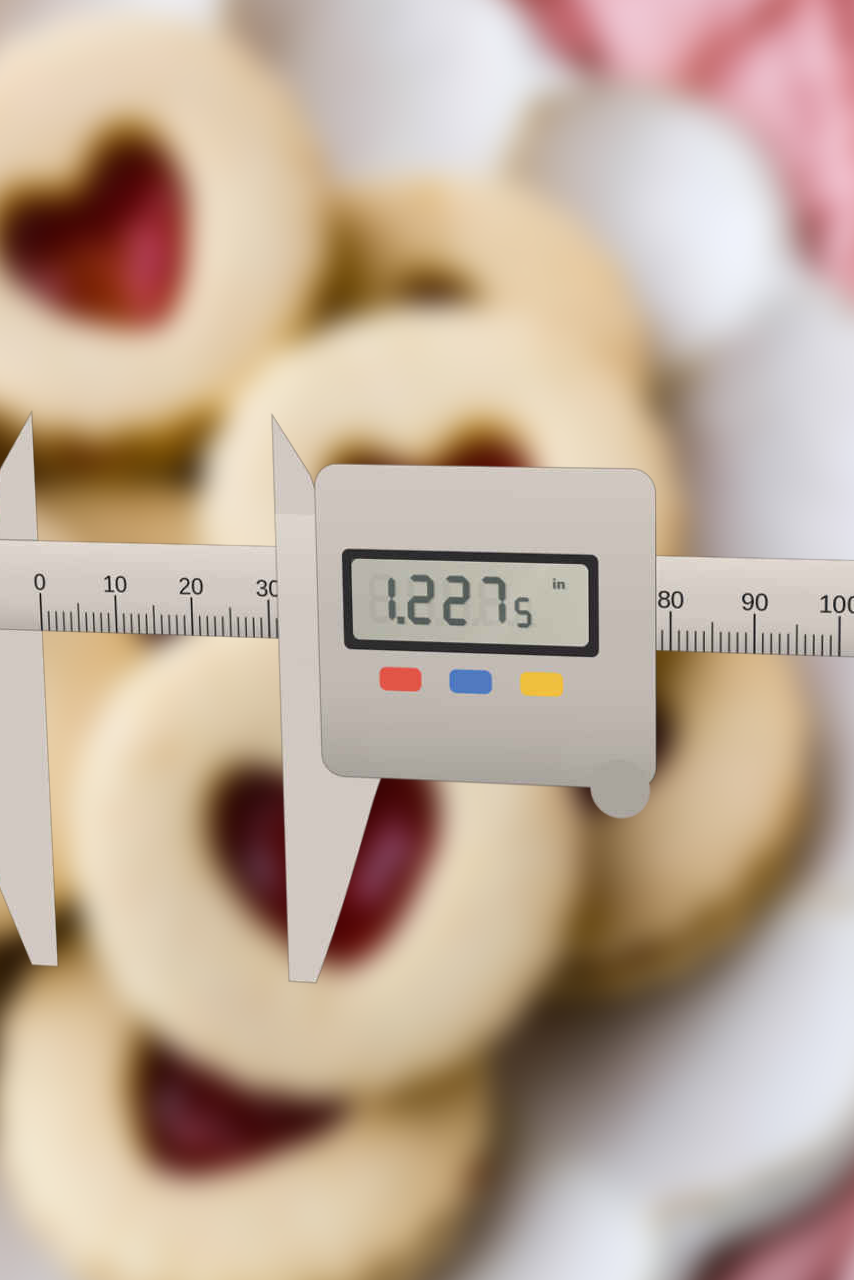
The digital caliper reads 1.2275 in
